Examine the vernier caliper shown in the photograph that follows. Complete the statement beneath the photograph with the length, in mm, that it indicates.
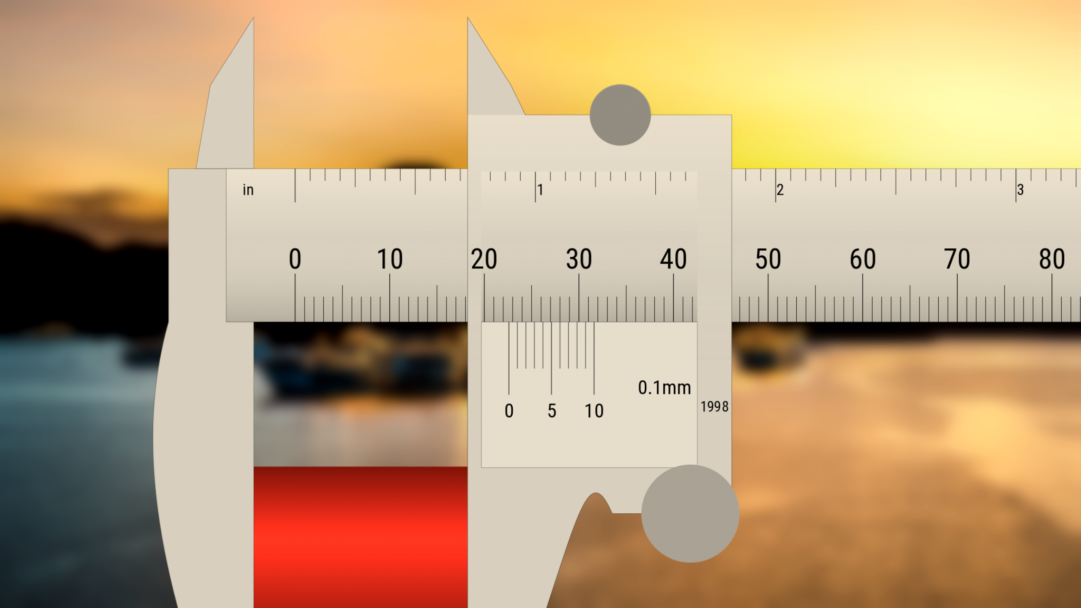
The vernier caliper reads 22.6 mm
